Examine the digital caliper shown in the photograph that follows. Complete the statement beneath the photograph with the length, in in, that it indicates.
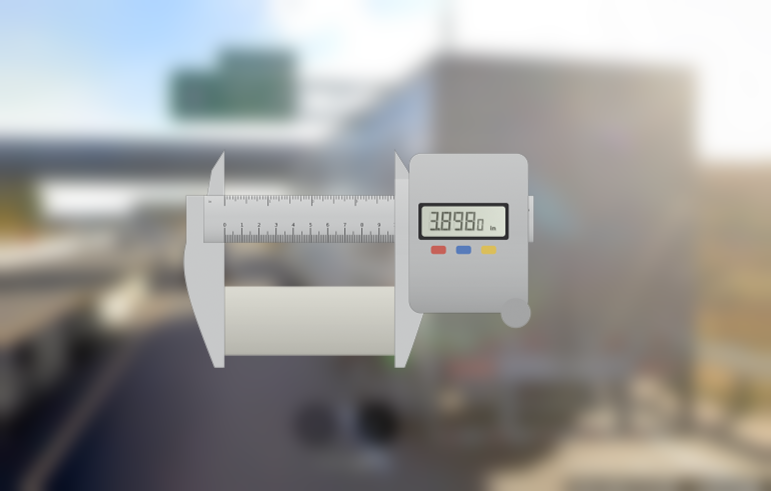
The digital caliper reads 3.8980 in
